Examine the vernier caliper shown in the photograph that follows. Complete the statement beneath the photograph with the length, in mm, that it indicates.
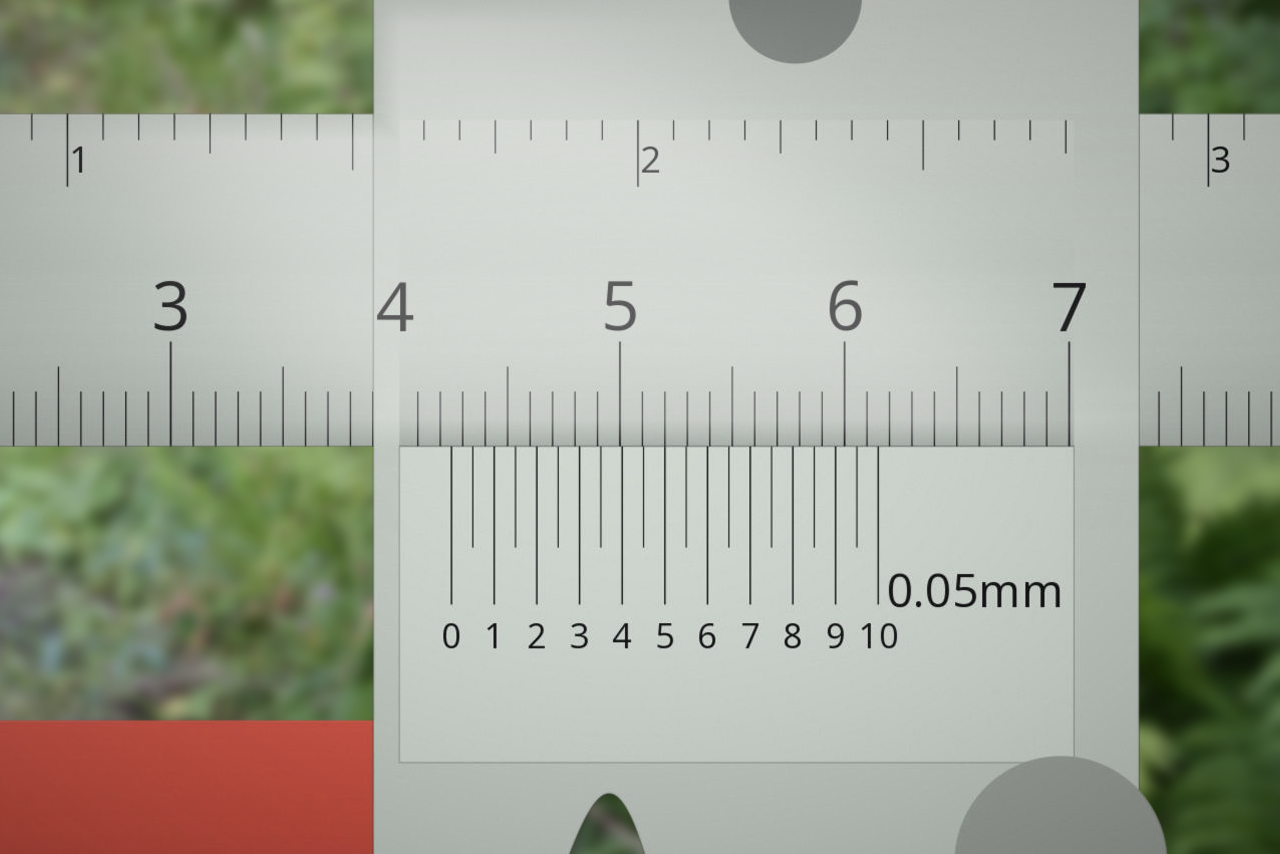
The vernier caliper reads 42.5 mm
